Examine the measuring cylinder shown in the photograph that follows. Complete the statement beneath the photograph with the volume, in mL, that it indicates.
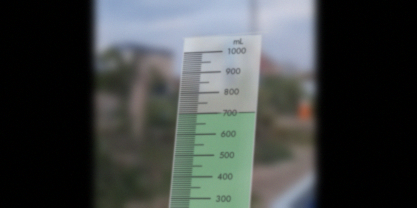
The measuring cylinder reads 700 mL
